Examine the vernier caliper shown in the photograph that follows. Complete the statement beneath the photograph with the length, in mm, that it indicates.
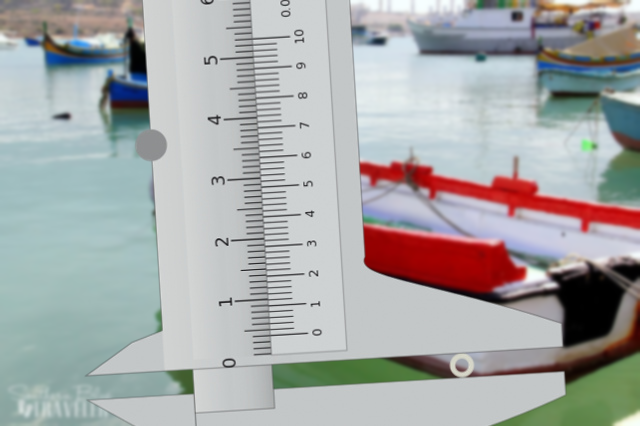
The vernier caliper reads 4.0 mm
